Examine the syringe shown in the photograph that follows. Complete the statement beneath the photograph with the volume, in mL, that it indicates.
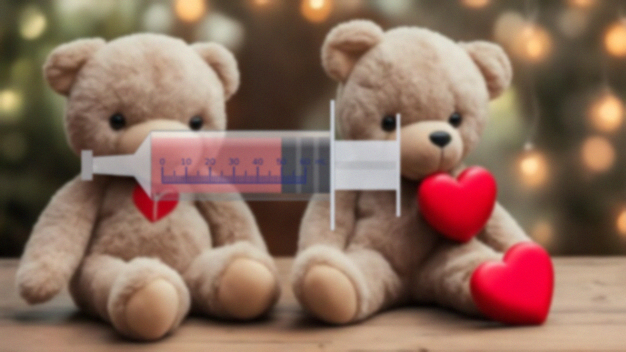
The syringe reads 50 mL
